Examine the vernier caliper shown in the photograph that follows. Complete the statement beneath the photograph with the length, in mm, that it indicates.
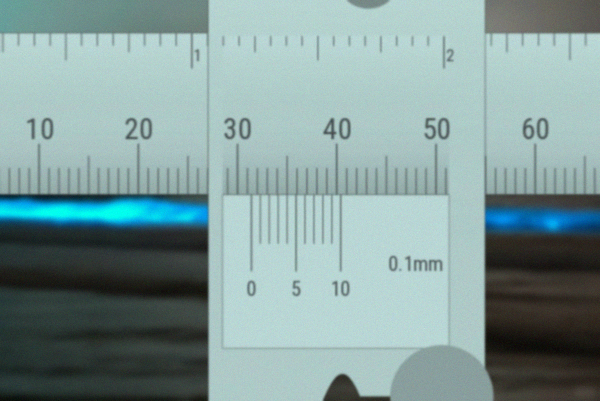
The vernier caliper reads 31.4 mm
